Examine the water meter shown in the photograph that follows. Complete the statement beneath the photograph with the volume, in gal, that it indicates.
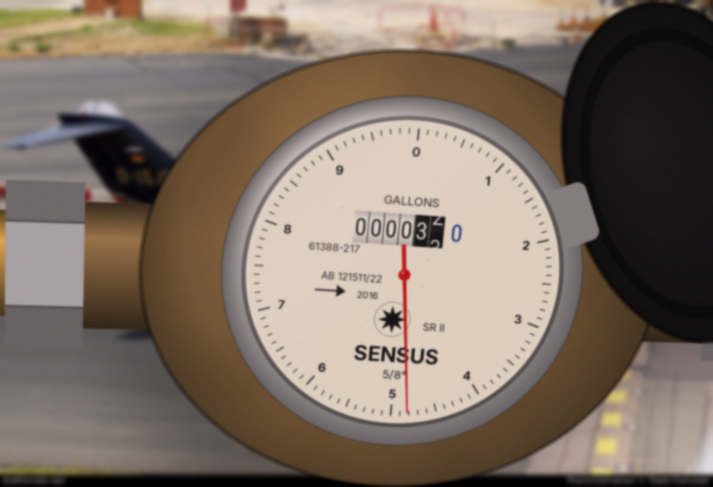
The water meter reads 324.8 gal
